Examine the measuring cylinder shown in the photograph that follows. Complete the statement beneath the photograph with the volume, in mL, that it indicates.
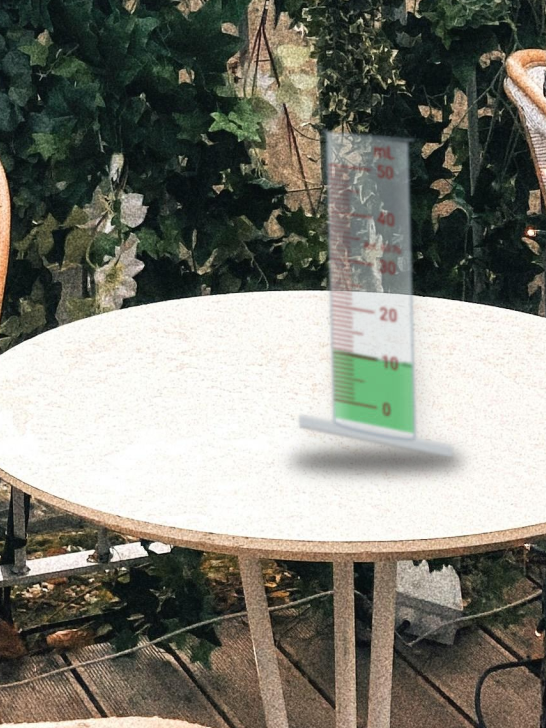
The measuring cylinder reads 10 mL
